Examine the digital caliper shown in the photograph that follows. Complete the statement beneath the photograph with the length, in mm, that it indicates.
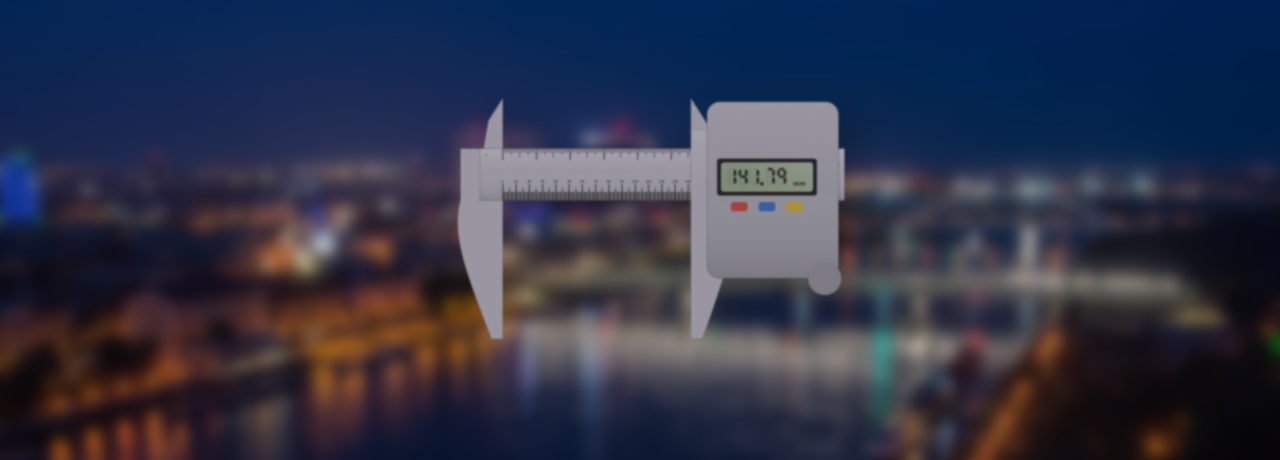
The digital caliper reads 141.79 mm
